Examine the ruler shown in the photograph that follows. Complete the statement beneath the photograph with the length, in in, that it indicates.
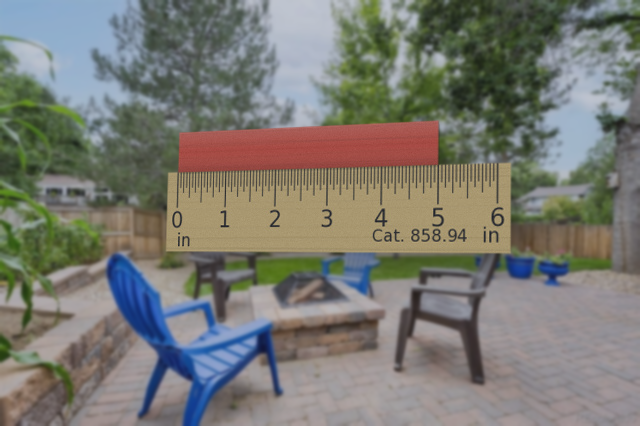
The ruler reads 5 in
